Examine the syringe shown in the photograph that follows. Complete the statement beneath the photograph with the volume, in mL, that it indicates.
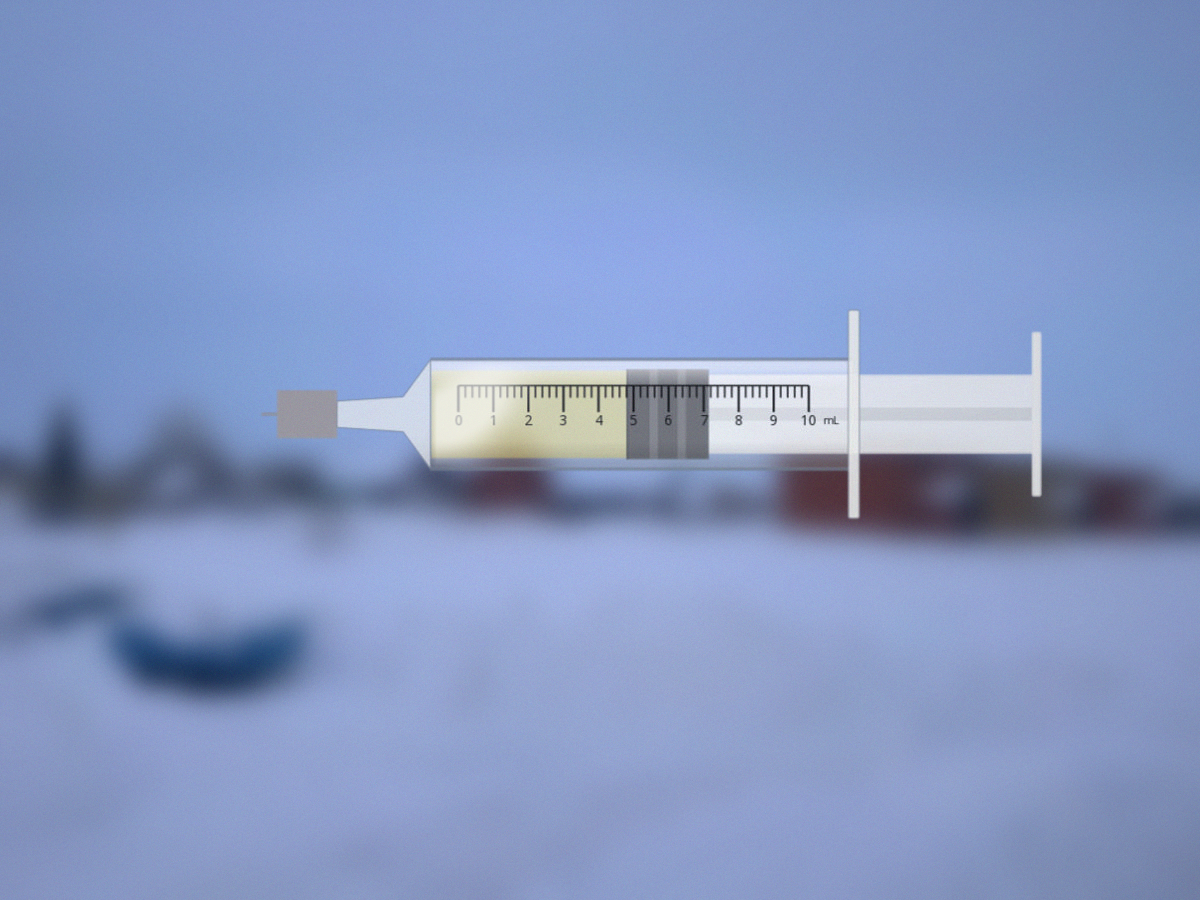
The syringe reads 4.8 mL
